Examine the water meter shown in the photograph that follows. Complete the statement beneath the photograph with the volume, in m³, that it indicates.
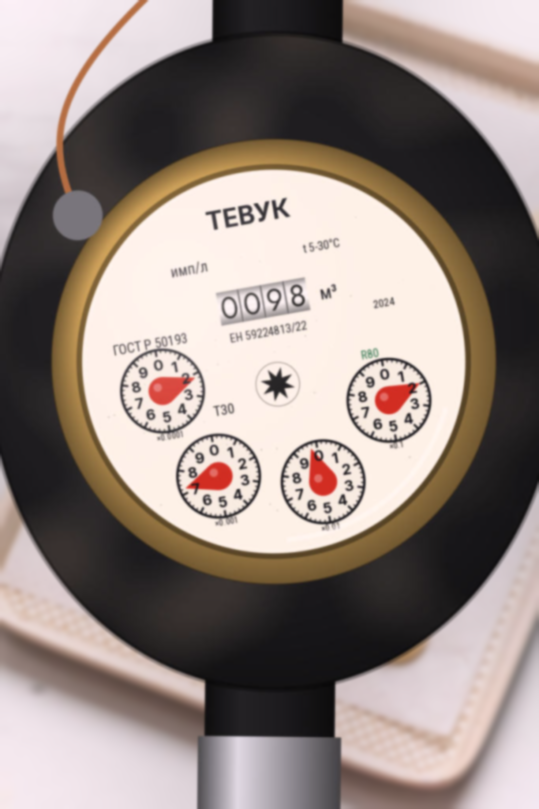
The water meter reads 98.1972 m³
